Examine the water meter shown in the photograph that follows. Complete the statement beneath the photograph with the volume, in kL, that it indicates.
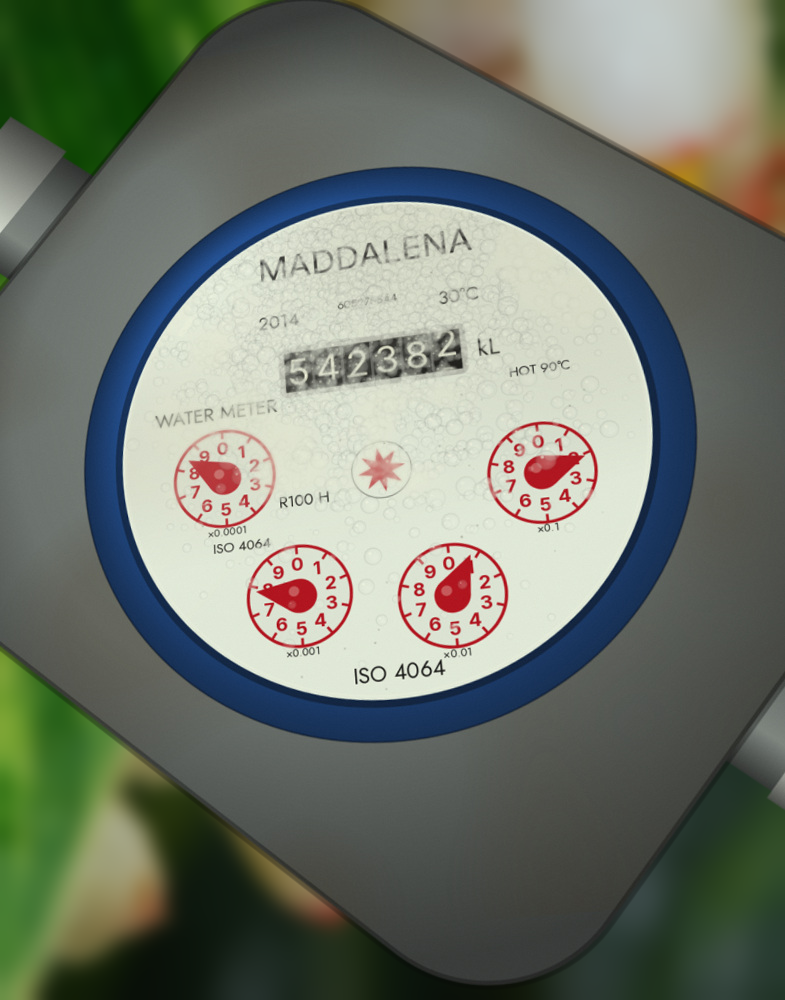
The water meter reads 542382.2078 kL
